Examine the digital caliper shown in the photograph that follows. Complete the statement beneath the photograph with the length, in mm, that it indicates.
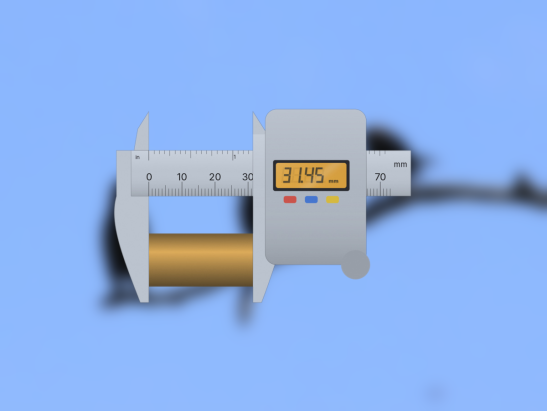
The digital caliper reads 31.45 mm
